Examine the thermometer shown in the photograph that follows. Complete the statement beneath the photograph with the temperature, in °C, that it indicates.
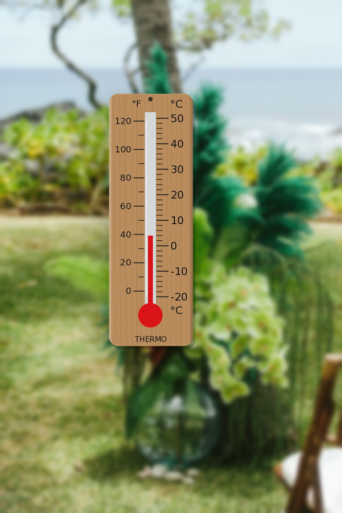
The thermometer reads 4 °C
